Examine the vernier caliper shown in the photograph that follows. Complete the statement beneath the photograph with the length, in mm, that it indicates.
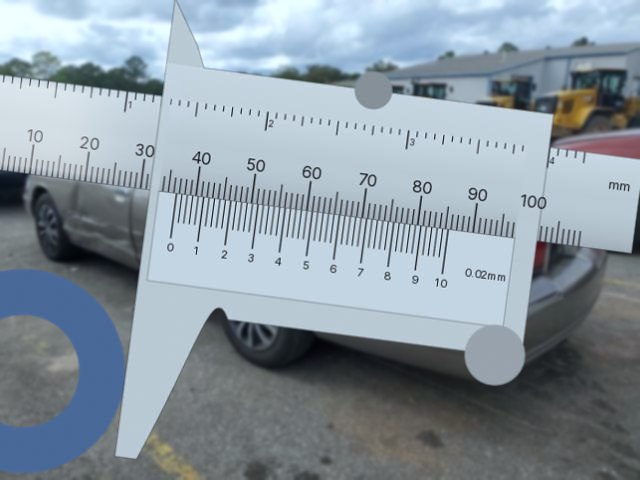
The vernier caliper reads 36.5 mm
